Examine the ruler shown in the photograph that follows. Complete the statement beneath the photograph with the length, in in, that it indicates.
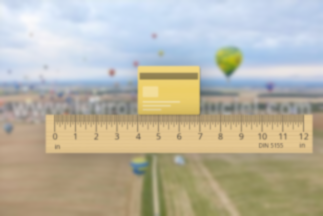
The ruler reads 3 in
